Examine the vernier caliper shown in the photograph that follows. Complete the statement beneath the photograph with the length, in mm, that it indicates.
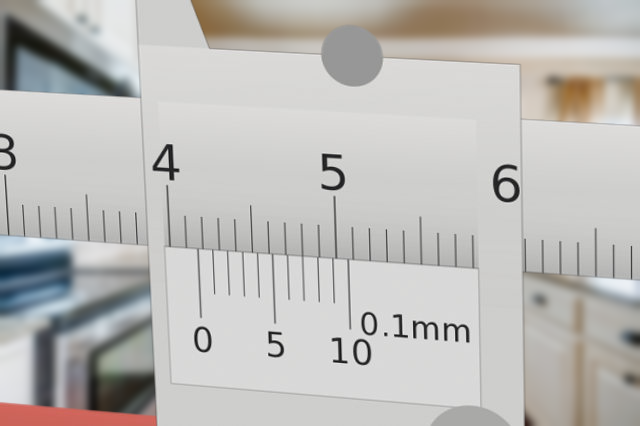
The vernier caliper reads 41.7 mm
